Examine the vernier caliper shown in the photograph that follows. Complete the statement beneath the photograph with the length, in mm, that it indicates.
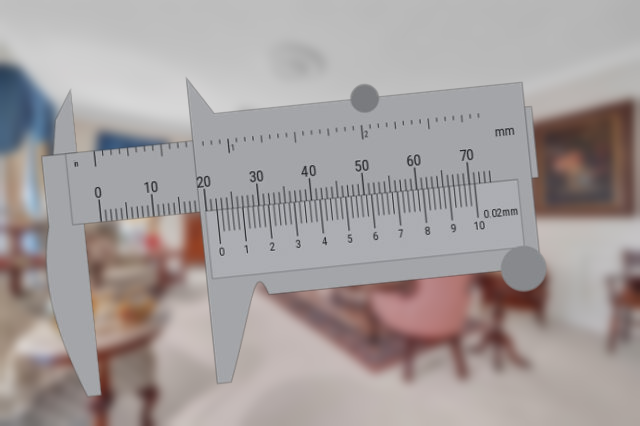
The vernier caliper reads 22.0 mm
